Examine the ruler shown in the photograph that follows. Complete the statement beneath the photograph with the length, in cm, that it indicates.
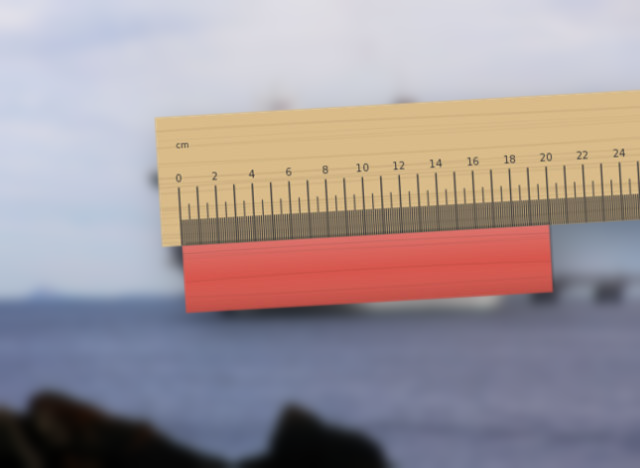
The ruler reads 20 cm
